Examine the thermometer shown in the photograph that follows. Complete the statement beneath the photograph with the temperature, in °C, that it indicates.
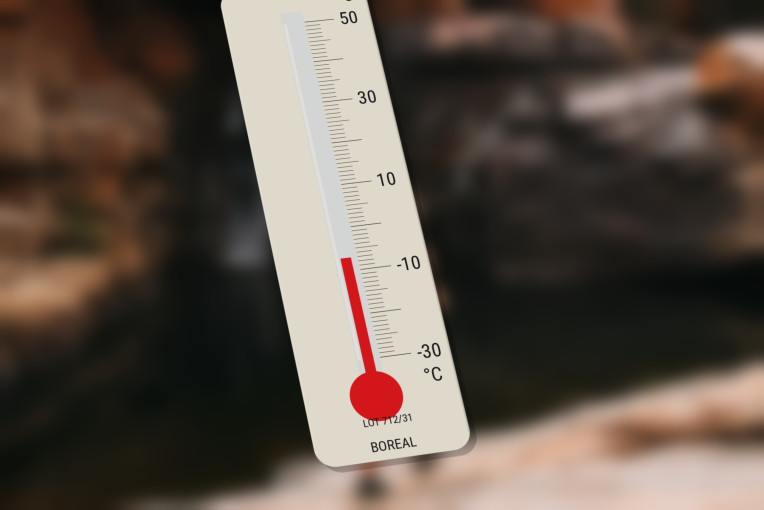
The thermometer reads -7 °C
